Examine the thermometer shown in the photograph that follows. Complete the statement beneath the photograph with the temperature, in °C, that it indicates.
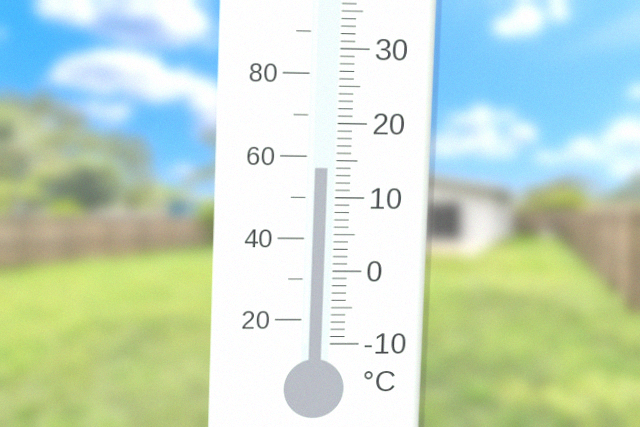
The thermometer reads 14 °C
